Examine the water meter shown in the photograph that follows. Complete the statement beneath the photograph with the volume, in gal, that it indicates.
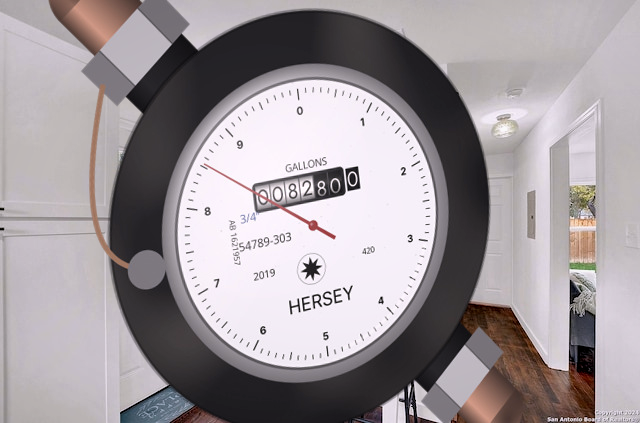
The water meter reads 82798.5 gal
